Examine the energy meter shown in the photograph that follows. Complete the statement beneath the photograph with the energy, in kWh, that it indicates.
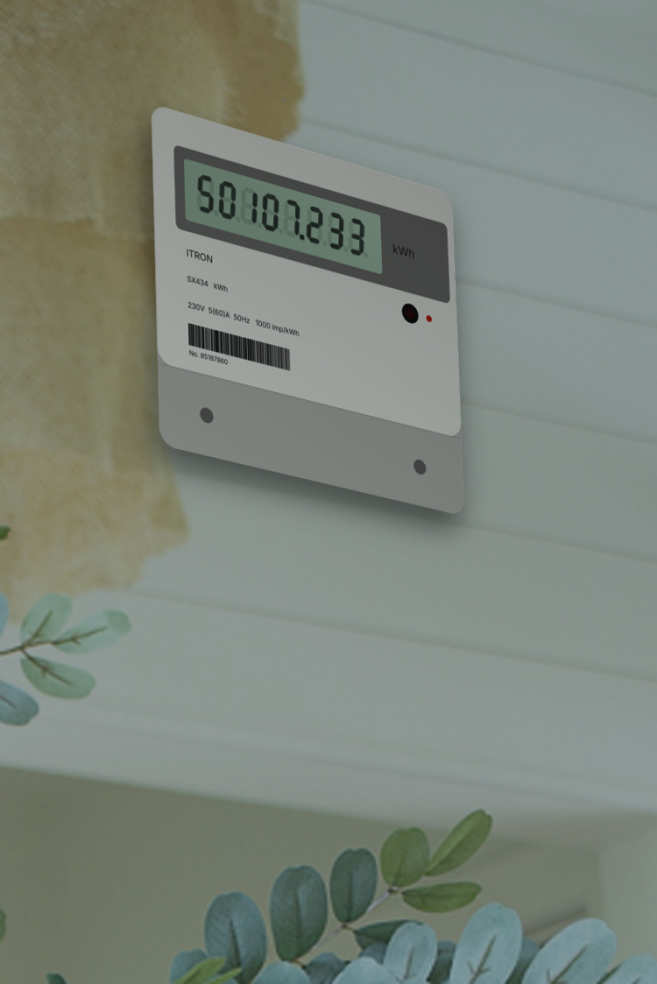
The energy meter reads 50107.233 kWh
